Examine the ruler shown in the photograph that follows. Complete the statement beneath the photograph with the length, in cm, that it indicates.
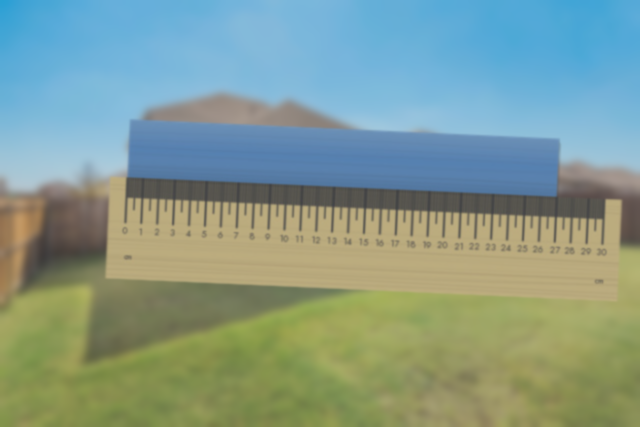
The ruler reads 27 cm
